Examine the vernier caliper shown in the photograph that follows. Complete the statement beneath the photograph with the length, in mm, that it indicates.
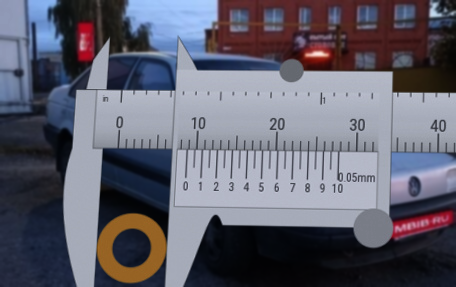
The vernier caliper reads 8.8 mm
